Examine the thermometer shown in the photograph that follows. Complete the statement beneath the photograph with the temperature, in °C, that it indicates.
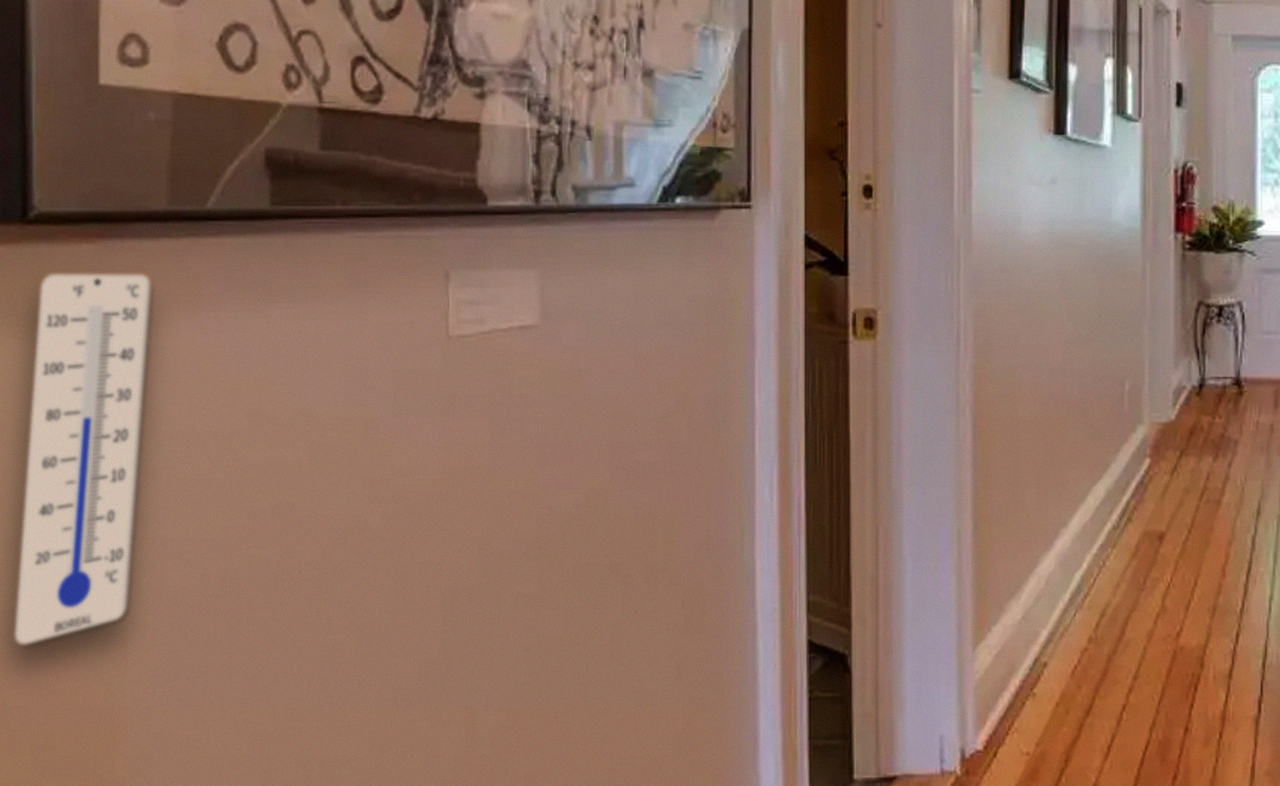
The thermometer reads 25 °C
